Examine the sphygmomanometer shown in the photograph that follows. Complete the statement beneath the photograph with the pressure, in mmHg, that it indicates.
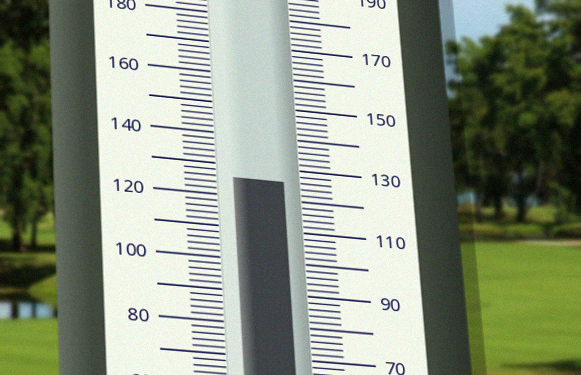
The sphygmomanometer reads 126 mmHg
